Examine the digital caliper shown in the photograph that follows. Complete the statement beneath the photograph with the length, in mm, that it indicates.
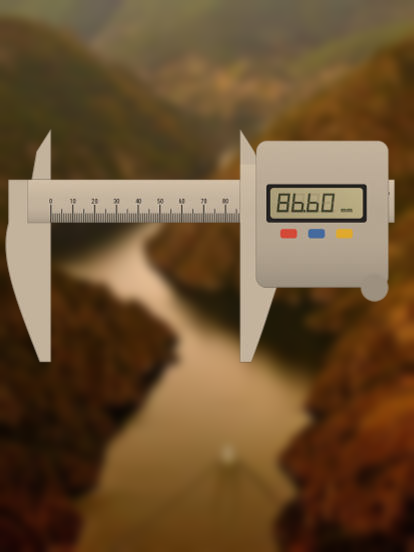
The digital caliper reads 86.60 mm
